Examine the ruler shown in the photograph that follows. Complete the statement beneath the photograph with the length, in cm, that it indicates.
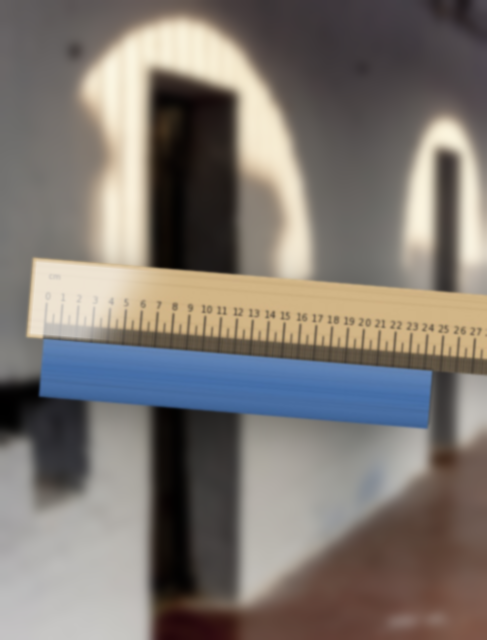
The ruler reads 24.5 cm
